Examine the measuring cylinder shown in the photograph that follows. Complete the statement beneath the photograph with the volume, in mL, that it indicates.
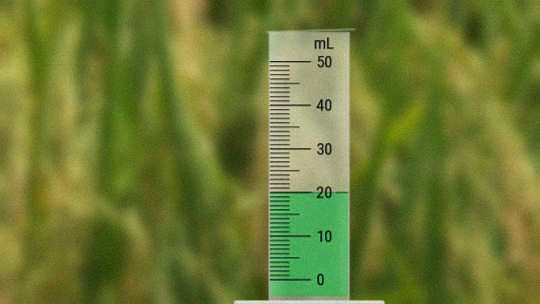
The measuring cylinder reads 20 mL
